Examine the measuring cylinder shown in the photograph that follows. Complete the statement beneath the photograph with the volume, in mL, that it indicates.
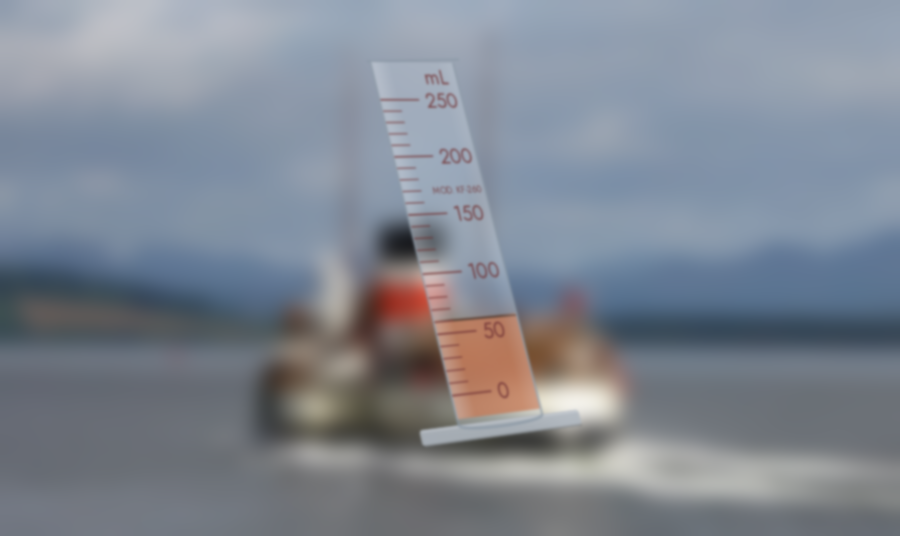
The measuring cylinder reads 60 mL
